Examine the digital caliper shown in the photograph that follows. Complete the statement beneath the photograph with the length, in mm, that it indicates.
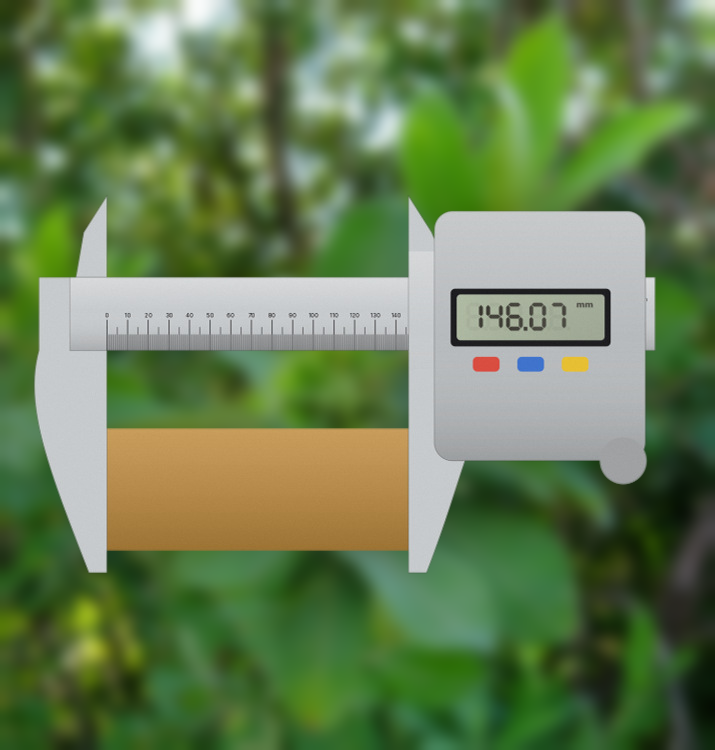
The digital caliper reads 146.07 mm
